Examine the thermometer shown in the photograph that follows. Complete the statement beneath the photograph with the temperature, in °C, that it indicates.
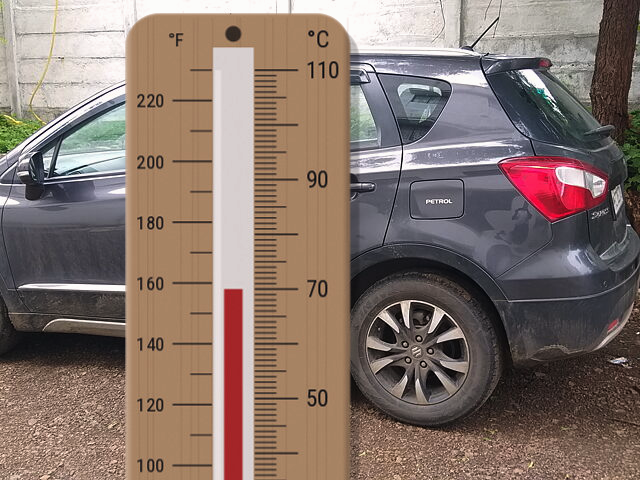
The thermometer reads 70 °C
